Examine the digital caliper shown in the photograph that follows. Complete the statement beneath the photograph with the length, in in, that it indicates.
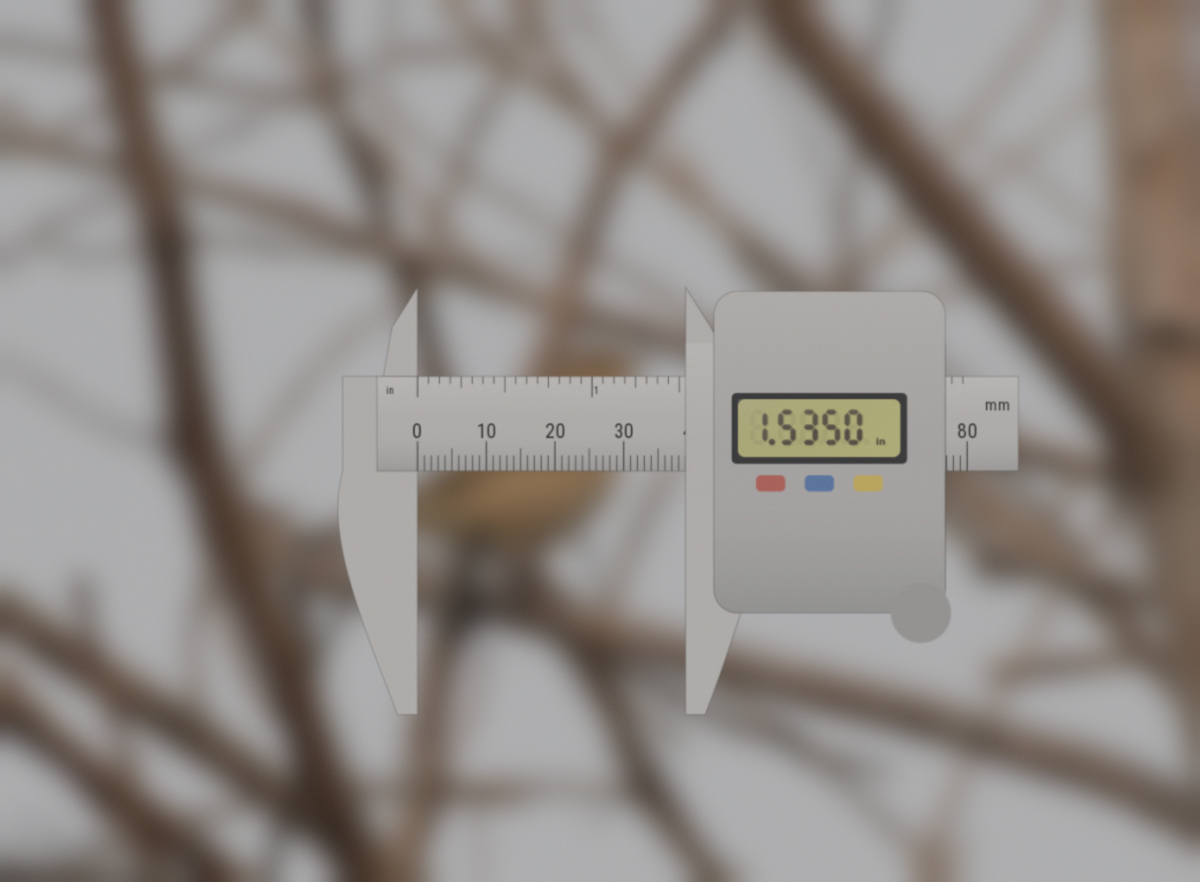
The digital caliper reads 1.5350 in
